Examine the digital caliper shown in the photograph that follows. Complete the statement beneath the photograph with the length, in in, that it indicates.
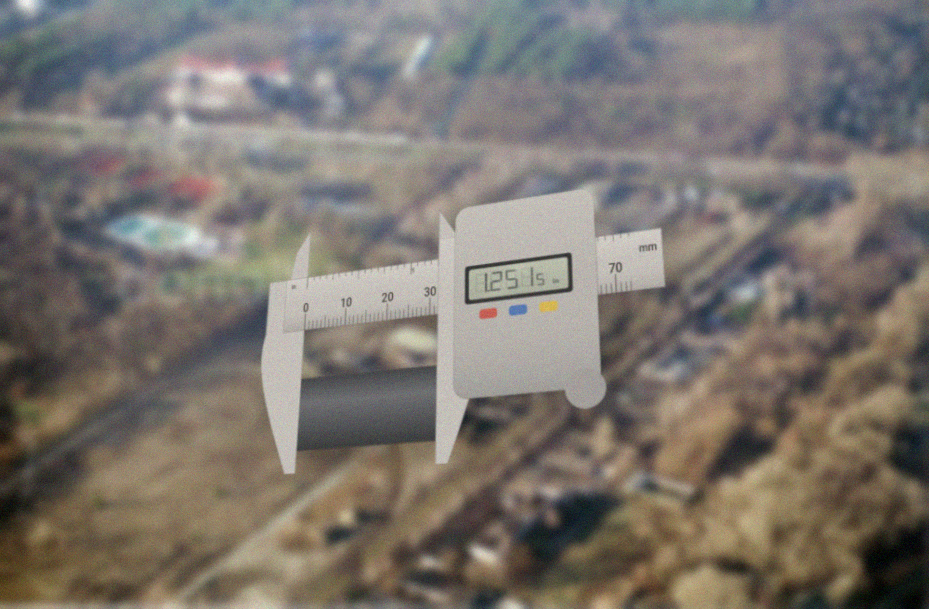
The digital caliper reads 1.2515 in
